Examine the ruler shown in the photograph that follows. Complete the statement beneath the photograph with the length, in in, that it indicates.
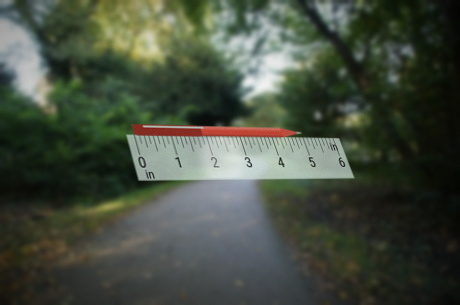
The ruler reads 5 in
